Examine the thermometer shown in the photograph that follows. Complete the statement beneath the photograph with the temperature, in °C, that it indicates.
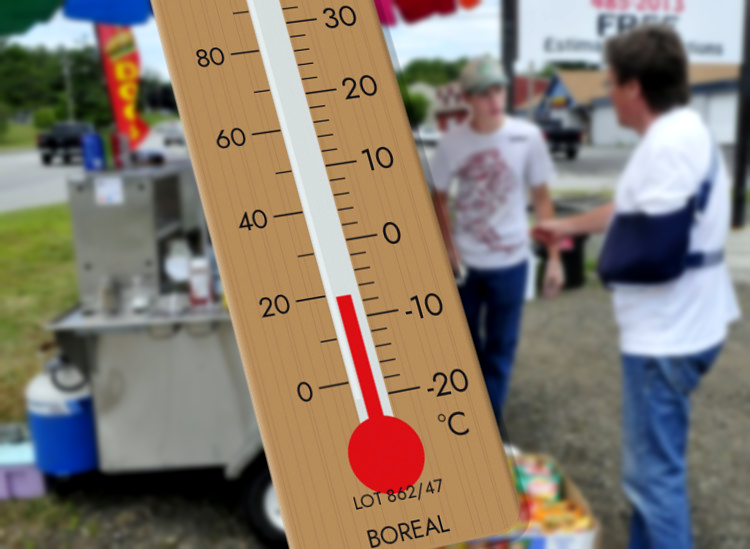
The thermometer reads -7 °C
